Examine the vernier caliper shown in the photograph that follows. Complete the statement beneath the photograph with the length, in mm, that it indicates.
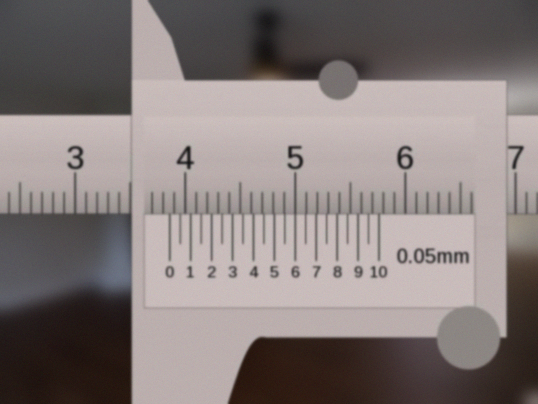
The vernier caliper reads 38.6 mm
